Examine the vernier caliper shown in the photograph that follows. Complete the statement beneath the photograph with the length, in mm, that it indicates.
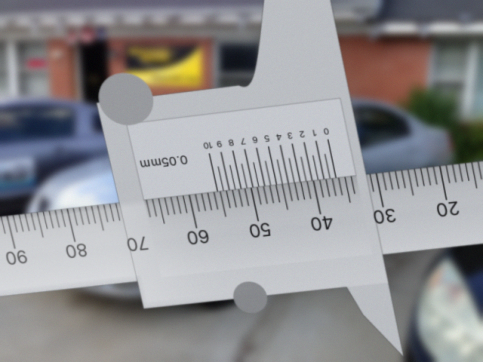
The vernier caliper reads 36.4 mm
